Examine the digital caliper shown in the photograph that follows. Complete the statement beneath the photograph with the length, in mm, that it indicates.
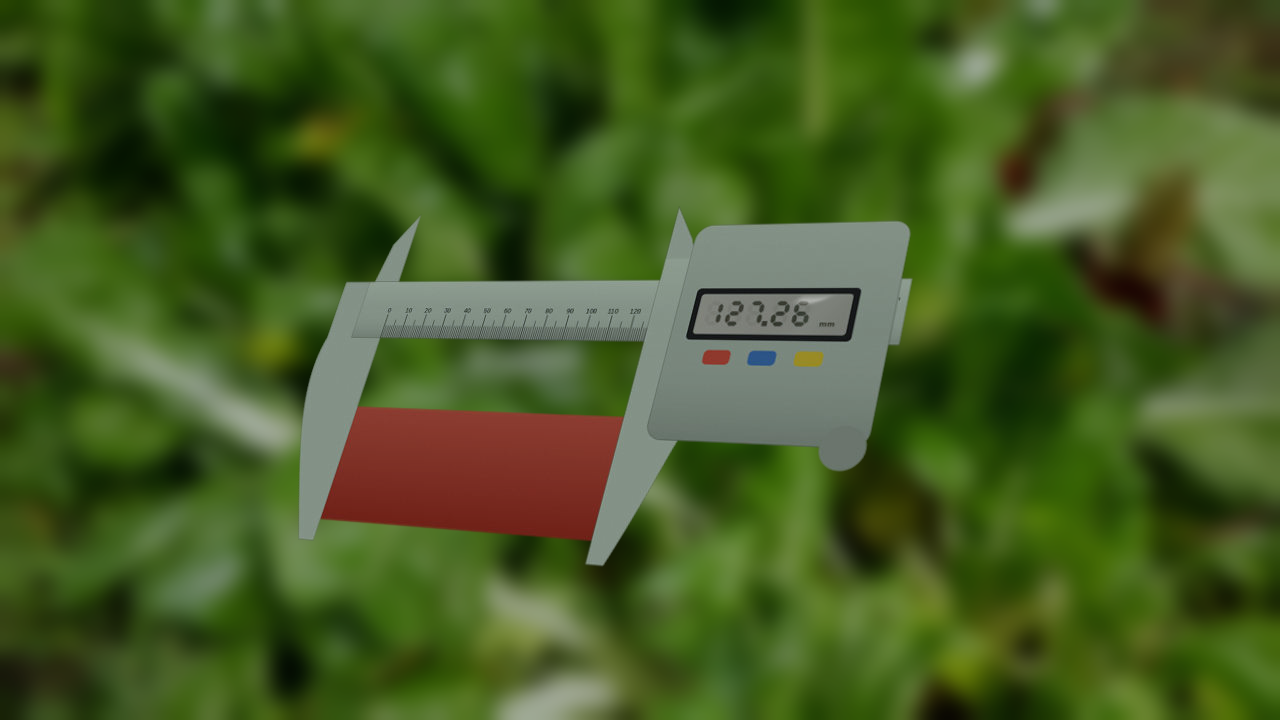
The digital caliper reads 127.26 mm
